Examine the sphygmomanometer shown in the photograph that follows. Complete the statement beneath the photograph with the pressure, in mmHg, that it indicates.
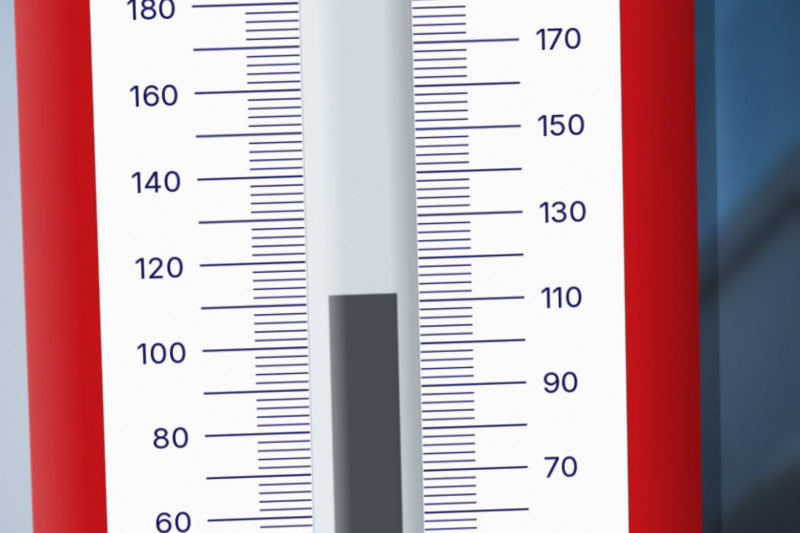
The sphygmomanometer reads 112 mmHg
